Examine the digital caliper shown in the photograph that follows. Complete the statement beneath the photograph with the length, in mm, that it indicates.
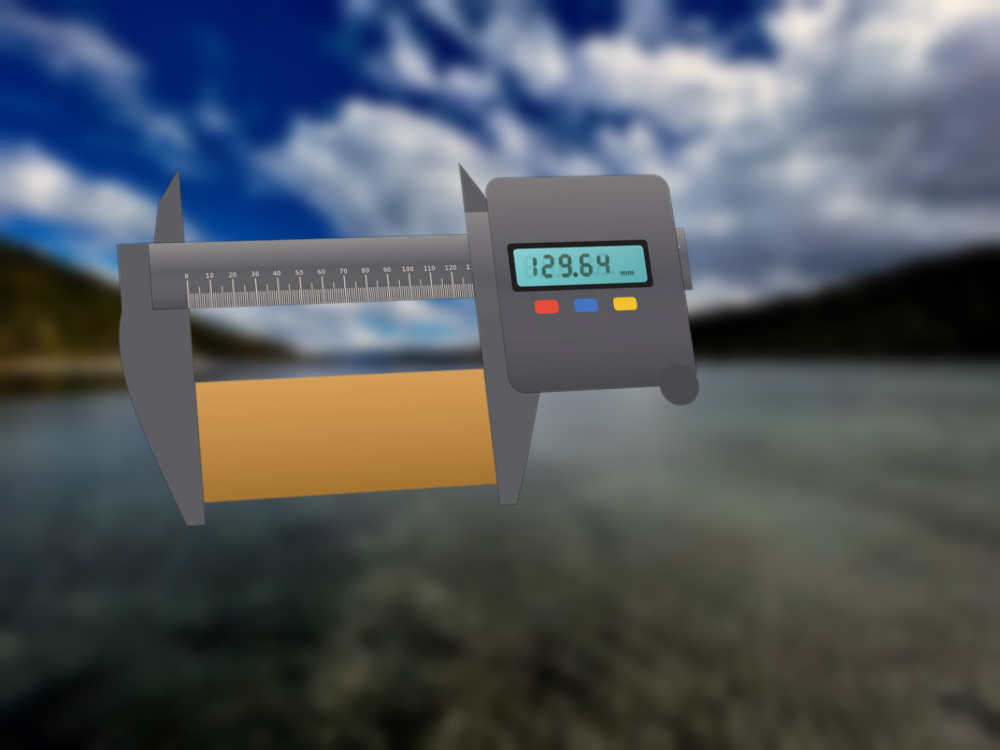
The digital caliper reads 129.64 mm
